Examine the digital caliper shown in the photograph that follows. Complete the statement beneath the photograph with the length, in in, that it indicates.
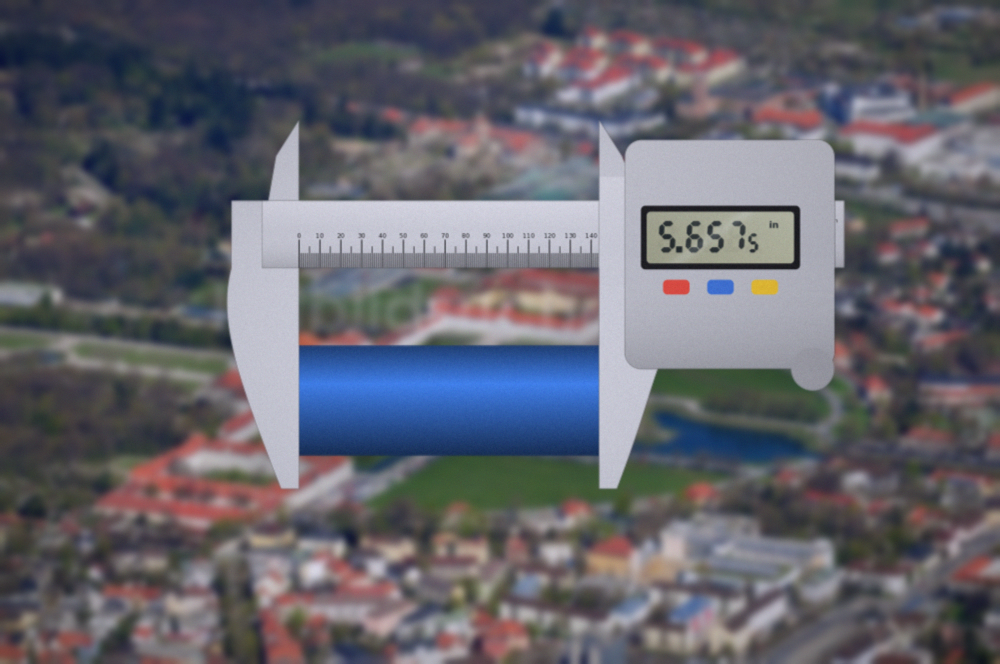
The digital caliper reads 5.6575 in
